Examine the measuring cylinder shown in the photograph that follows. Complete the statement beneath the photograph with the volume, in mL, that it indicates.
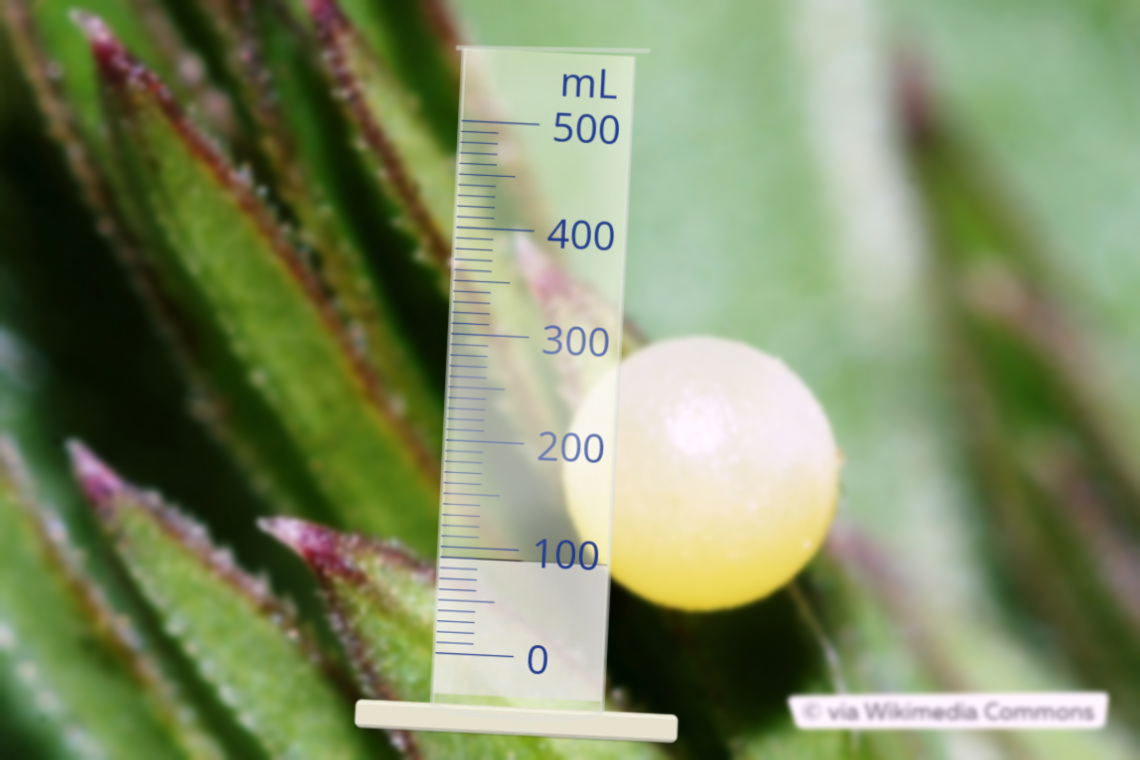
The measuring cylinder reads 90 mL
